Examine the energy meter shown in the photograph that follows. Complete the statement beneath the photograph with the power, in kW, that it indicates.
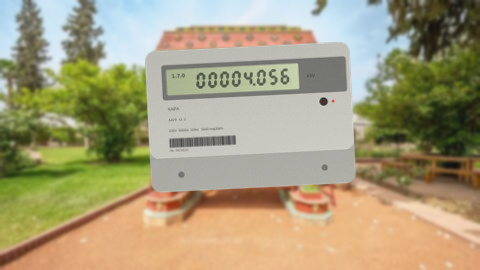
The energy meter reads 4.056 kW
